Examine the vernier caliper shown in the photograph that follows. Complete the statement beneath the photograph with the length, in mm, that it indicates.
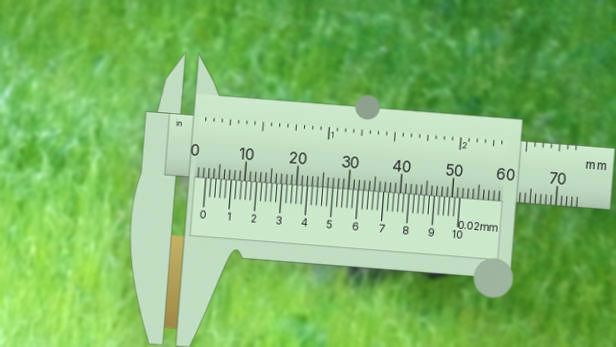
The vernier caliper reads 2.5 mm
